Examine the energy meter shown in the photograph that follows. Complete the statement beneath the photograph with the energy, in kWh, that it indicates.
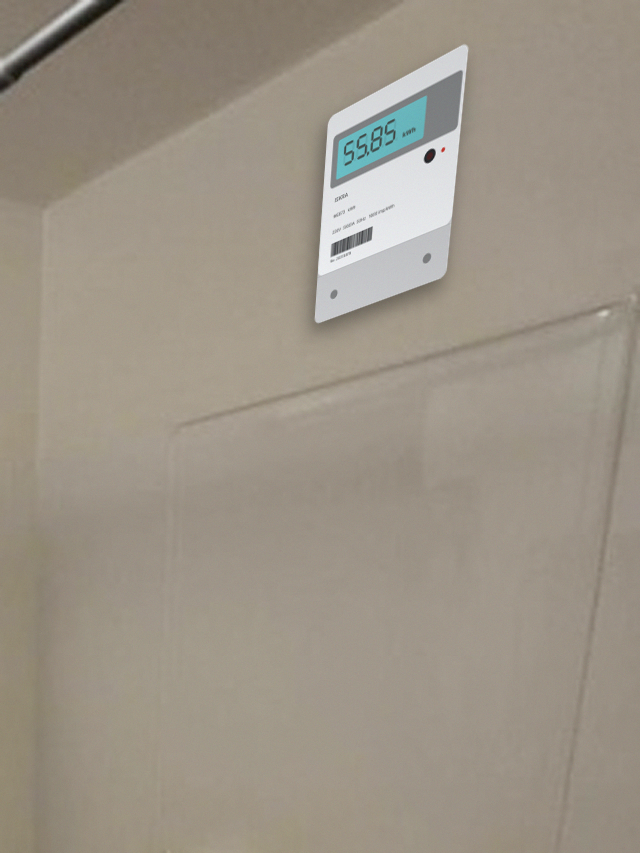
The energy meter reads 55.85 kWh
